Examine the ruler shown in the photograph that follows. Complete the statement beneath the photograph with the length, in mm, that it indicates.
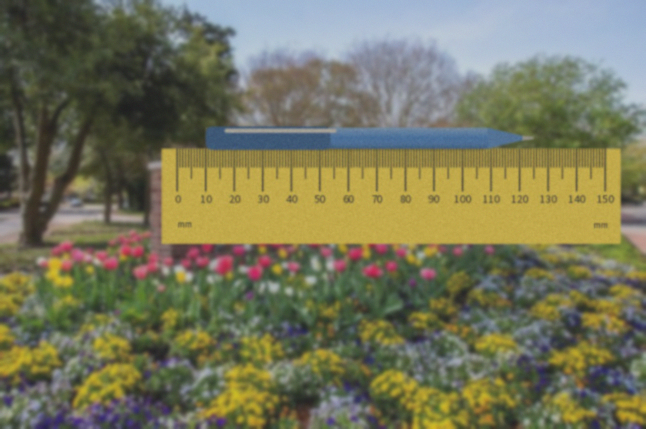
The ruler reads 115 mm
